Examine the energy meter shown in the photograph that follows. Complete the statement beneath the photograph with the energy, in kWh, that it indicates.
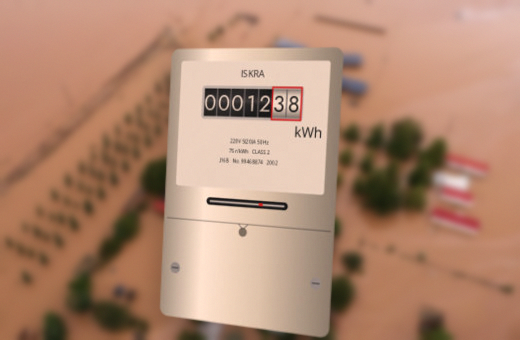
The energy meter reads 12.38 kWh
